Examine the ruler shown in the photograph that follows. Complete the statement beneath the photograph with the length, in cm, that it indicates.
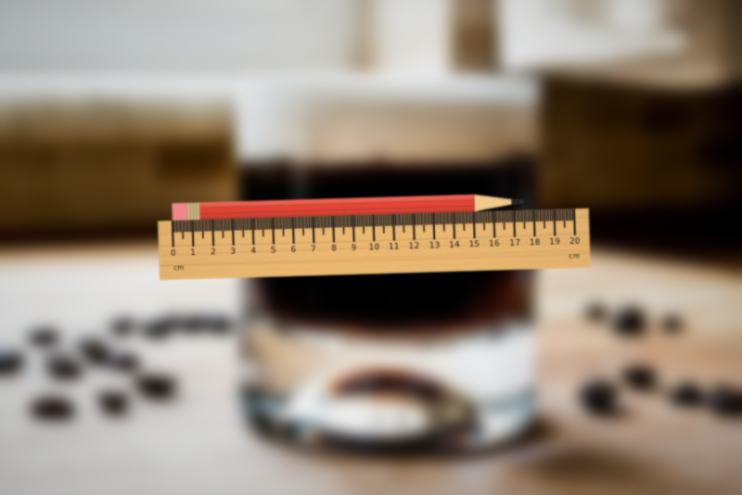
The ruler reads 17.5 cm
